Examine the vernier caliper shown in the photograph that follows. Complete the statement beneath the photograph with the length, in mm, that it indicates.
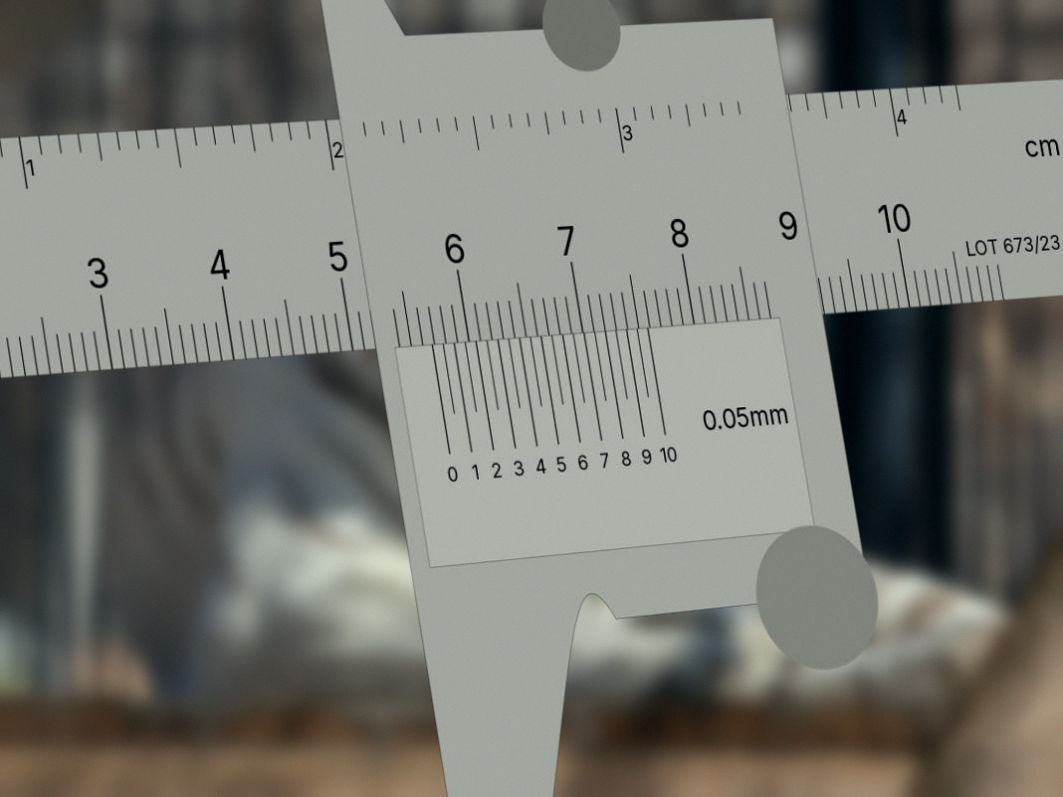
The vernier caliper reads 56.8 mm
